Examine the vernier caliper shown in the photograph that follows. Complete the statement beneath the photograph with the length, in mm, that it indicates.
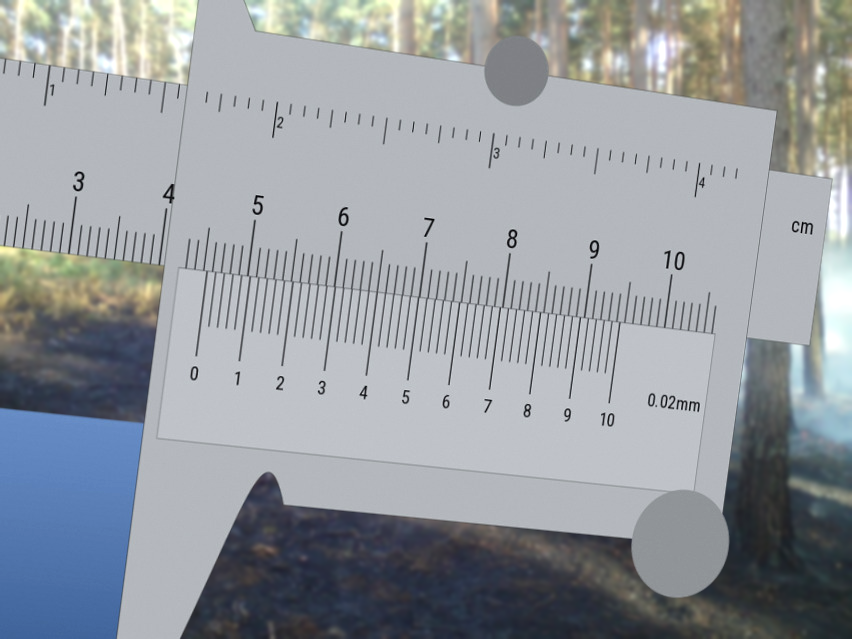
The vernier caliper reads 45.4 mm
